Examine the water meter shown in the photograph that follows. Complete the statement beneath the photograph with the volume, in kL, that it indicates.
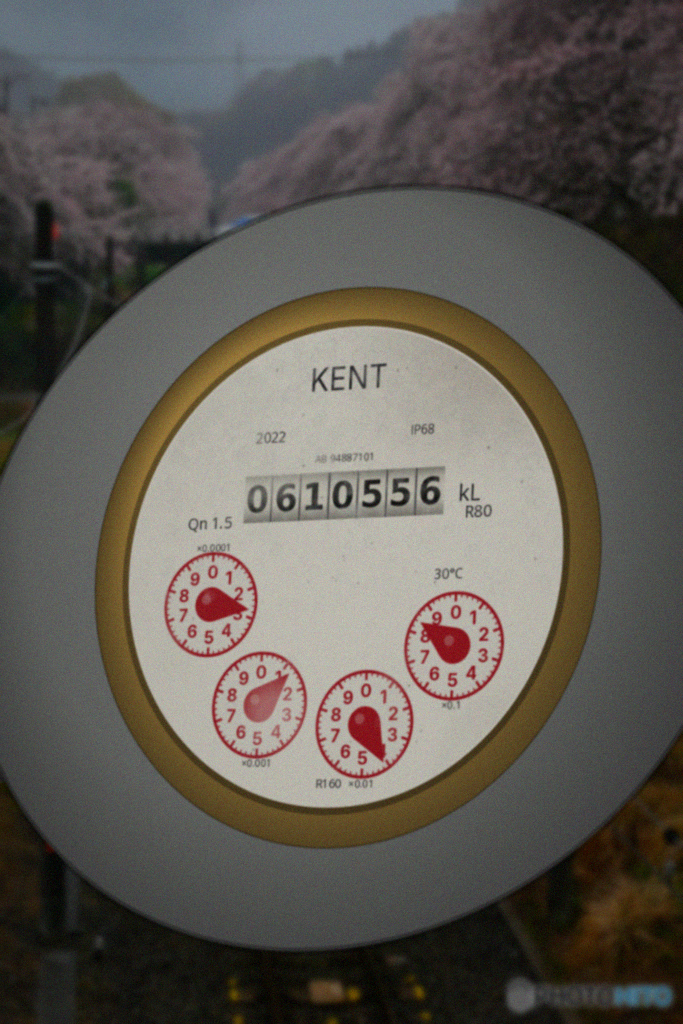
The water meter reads 610556.8412 kL
